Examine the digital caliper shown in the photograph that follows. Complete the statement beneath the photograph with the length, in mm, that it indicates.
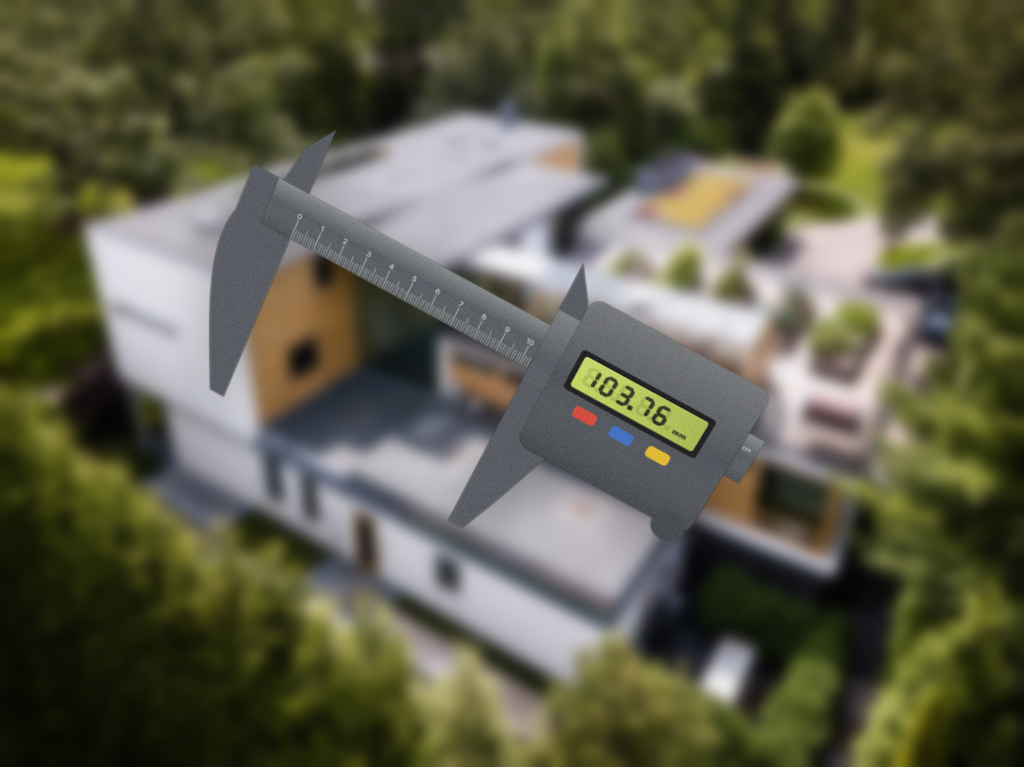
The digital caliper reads 103.76 mm
